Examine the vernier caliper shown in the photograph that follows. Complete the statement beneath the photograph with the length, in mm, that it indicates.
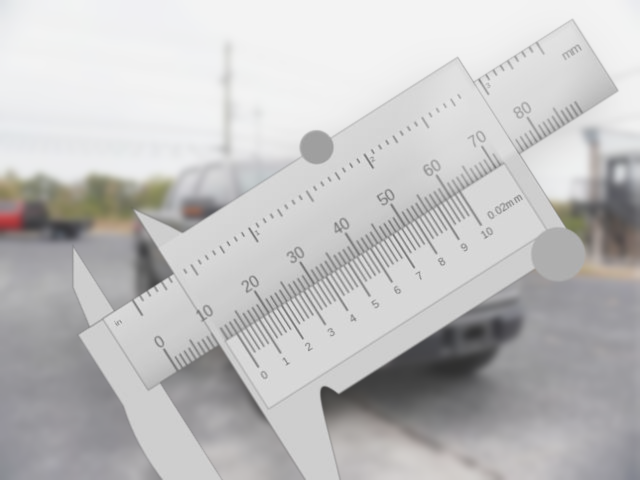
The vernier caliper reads 13.0 mm
